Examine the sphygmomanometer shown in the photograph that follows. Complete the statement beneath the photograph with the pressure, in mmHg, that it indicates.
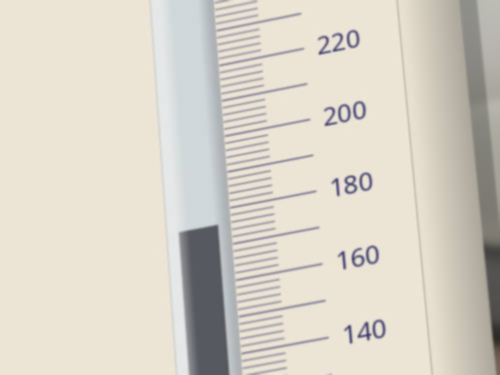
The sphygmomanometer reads 176 mmHg
